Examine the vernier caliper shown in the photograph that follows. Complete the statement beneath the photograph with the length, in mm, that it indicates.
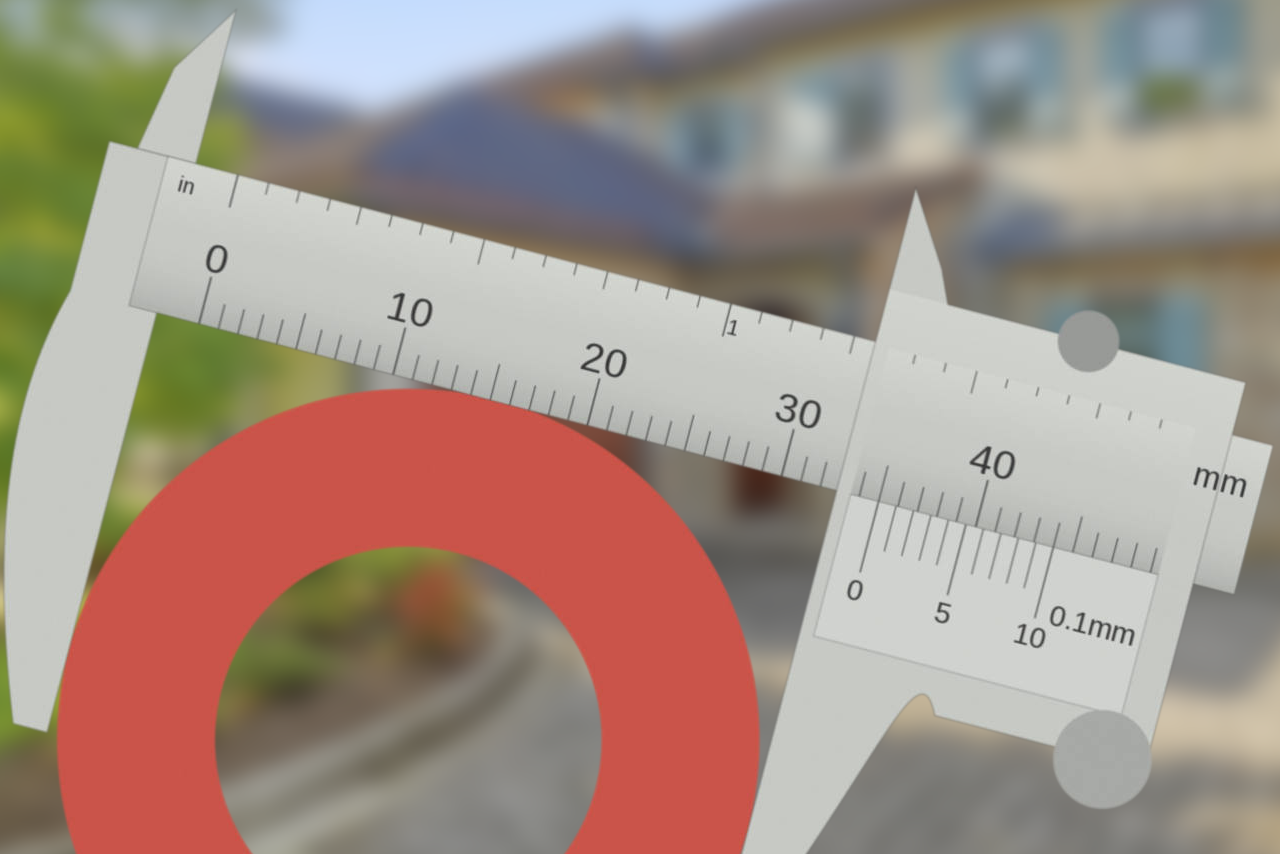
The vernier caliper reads 35.0 mm
